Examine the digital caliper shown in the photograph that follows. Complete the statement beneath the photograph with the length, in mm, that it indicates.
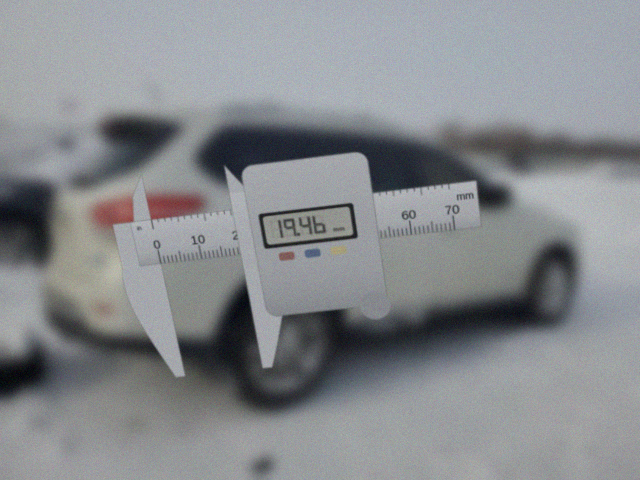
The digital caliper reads 19.46 mm
